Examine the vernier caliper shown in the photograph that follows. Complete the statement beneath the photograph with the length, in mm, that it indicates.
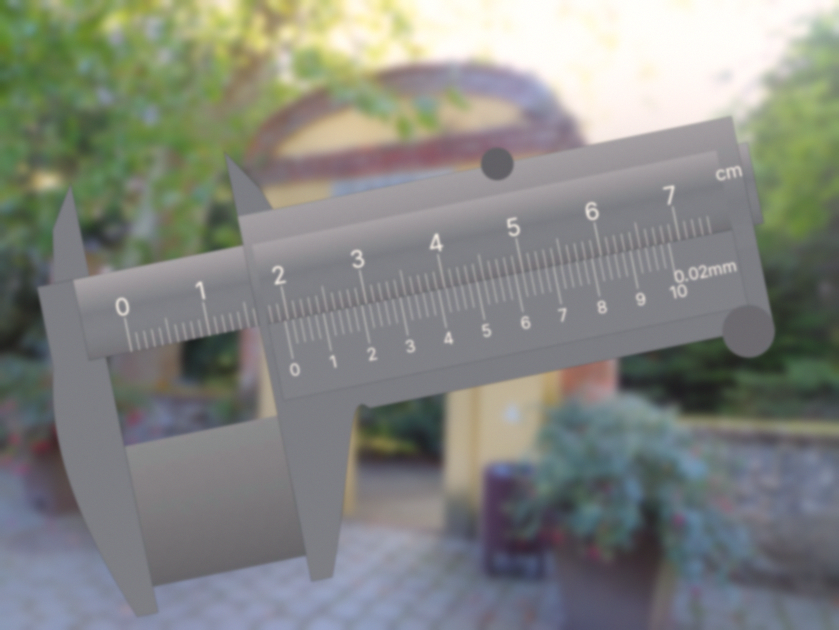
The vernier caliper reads 19.6 mm
